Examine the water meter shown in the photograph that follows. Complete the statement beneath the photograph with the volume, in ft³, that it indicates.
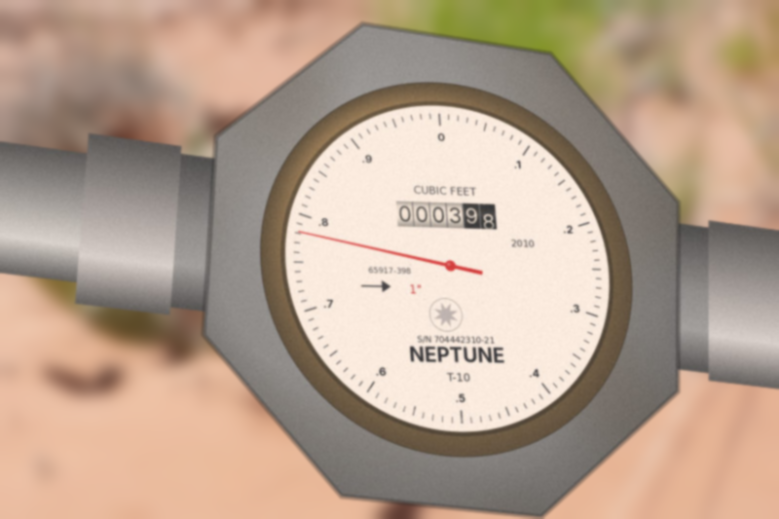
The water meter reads 397.78 ft³
